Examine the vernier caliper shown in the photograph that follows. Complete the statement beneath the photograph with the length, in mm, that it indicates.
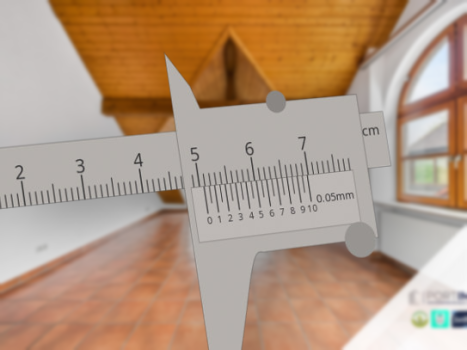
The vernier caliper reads 50.8 mm
